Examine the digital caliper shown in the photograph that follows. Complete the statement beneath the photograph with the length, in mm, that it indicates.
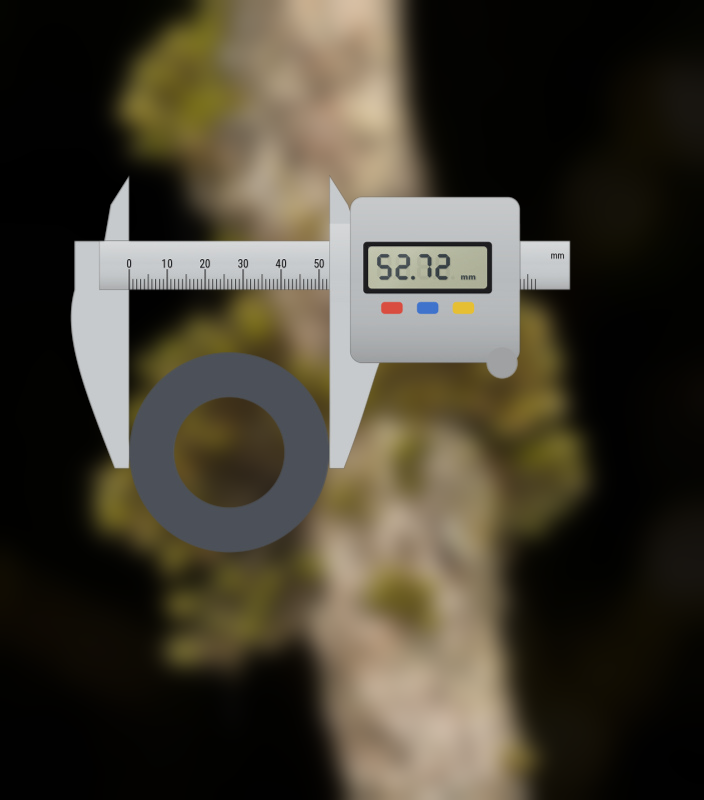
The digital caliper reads 52.72 mm
